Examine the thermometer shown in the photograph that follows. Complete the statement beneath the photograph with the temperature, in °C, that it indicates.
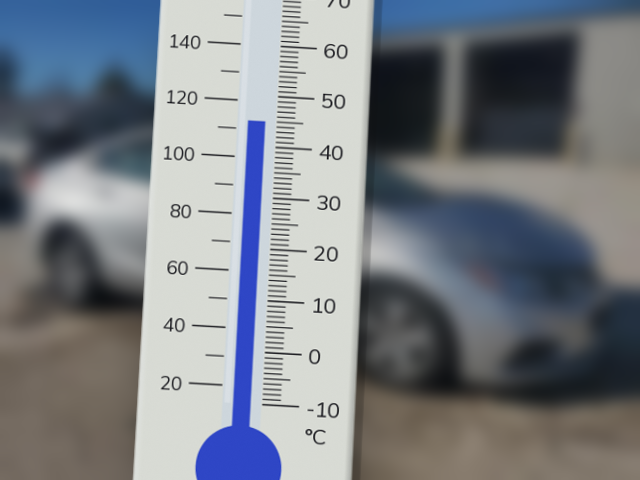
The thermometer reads 45 °C
